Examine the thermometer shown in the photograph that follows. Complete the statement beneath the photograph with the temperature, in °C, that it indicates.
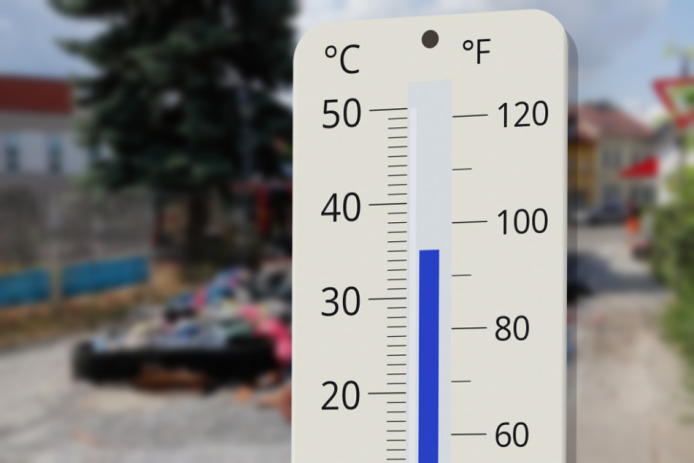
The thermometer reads 35 °C
